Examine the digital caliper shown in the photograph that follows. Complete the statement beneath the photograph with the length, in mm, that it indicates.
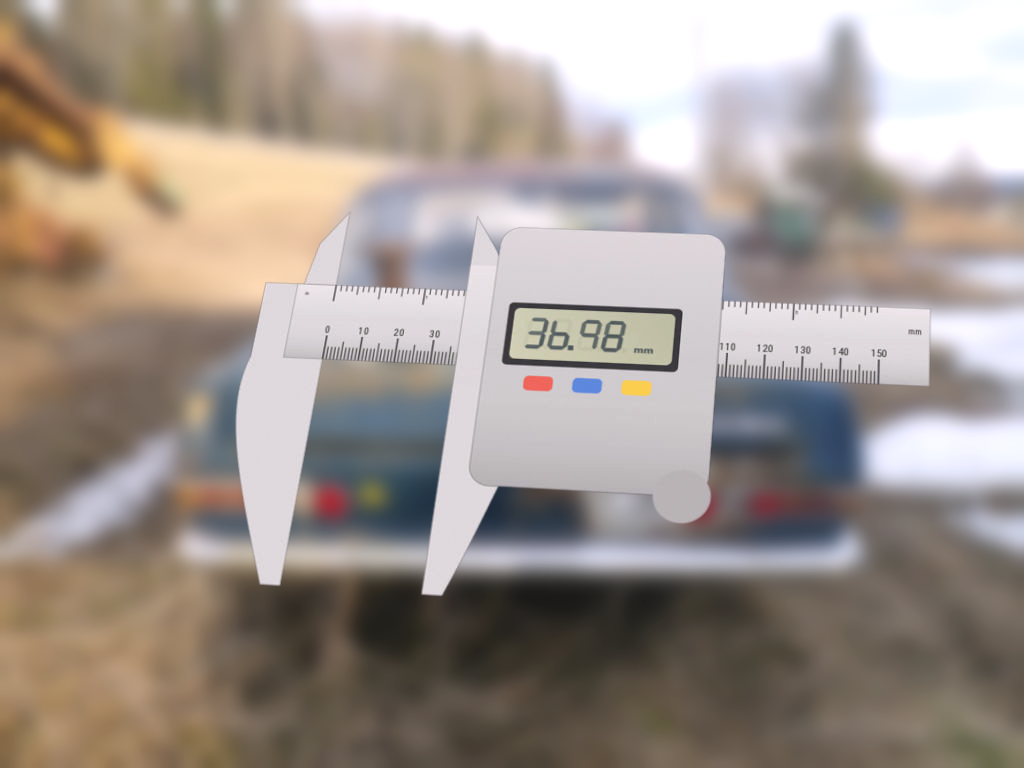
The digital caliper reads 36.98 mm
